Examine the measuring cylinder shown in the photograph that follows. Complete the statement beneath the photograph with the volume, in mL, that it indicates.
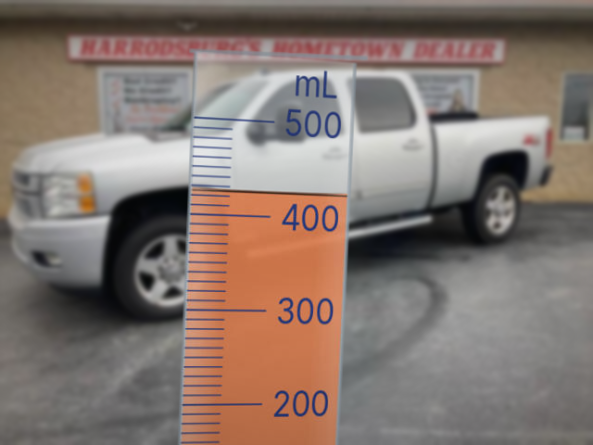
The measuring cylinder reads 425 mL
